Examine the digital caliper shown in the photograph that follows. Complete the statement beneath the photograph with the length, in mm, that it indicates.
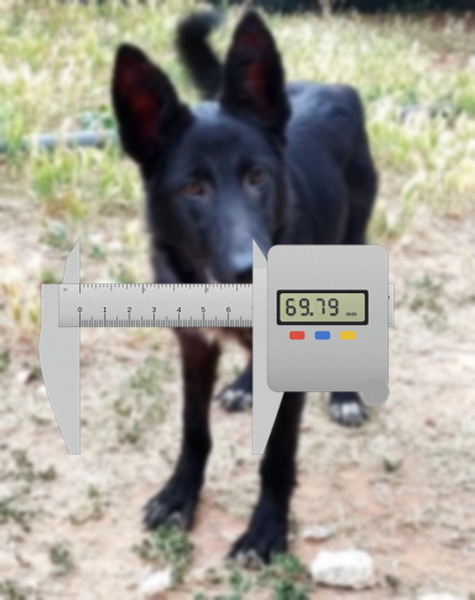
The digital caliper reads 69.79 mm
